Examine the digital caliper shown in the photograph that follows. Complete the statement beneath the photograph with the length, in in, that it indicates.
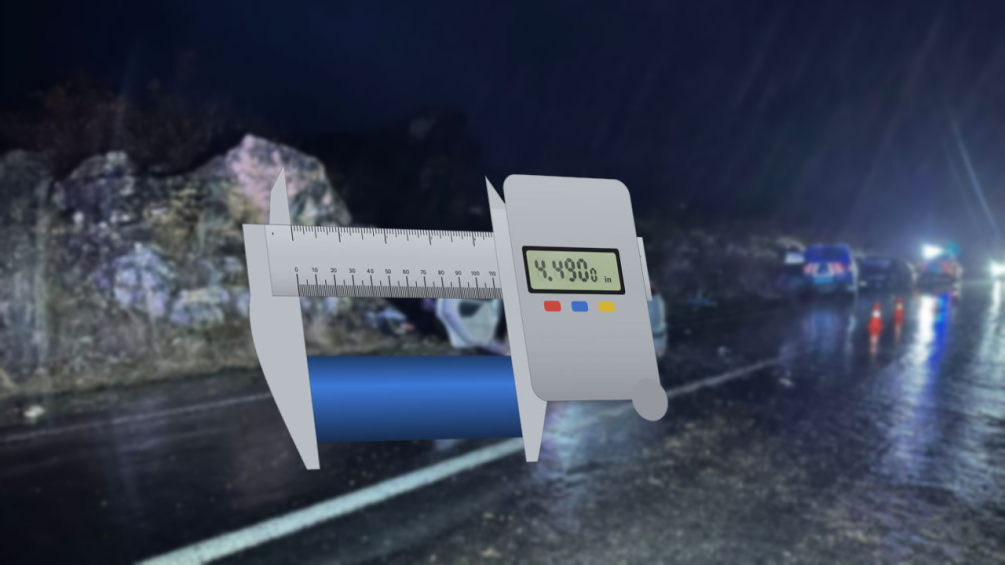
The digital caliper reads 4.4900 in
